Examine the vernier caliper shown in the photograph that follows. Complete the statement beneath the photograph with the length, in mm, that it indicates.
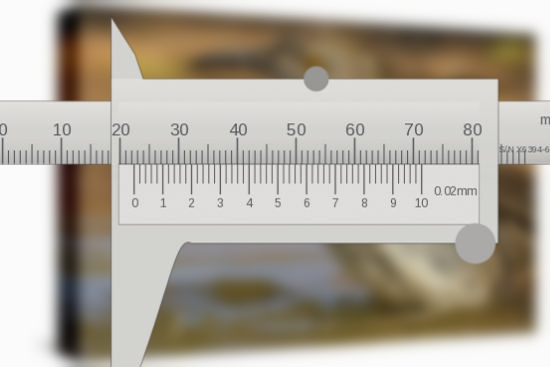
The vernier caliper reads 22.4 mm
